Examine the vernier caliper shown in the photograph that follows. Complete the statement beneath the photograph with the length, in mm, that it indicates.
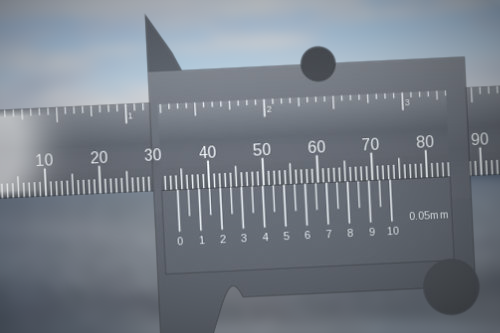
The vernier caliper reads 34.2 mm
